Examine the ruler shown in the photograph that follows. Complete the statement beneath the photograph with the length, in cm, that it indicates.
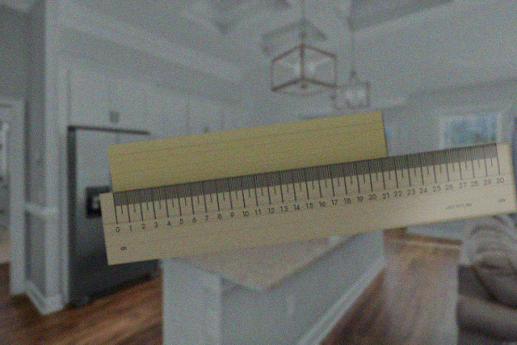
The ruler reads 21.5 cm
